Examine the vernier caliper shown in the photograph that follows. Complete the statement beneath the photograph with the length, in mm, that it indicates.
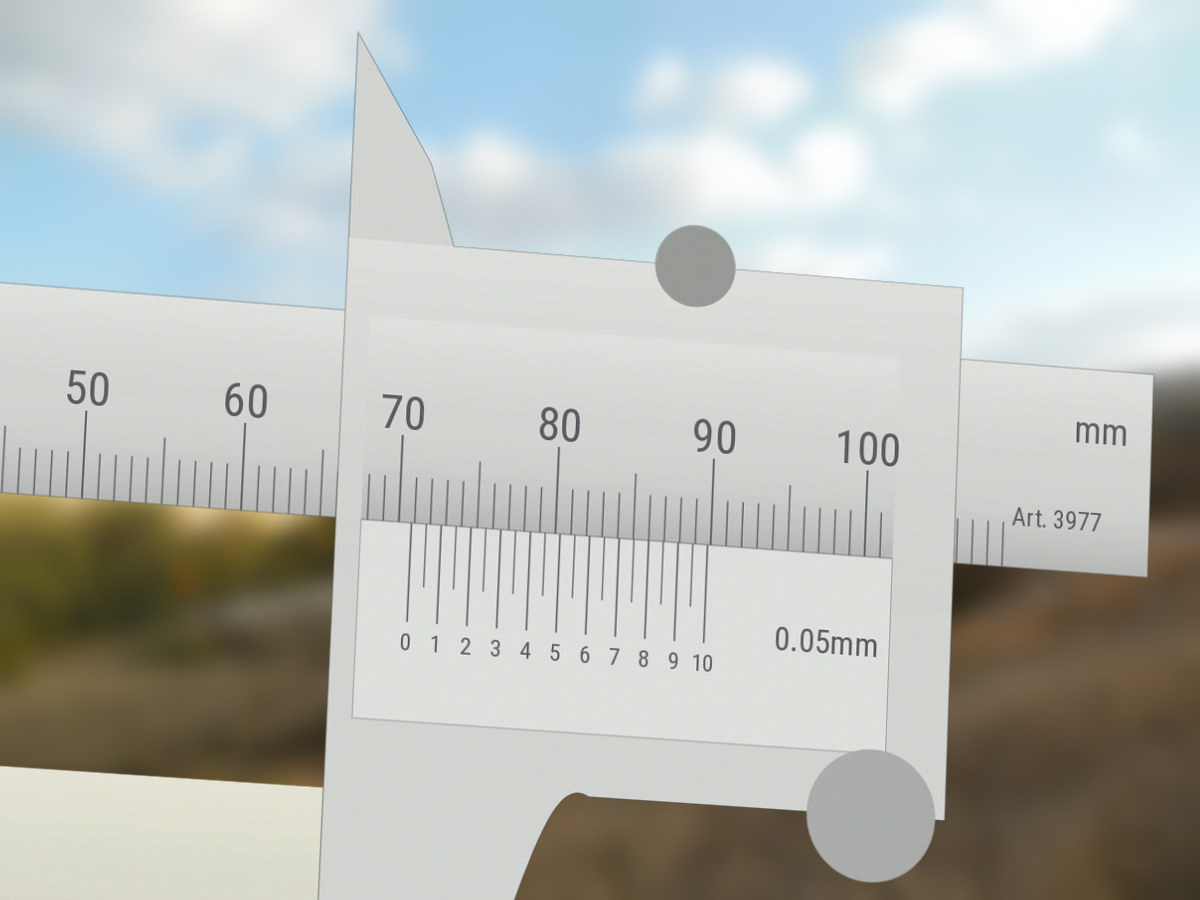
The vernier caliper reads 70.8 mm
